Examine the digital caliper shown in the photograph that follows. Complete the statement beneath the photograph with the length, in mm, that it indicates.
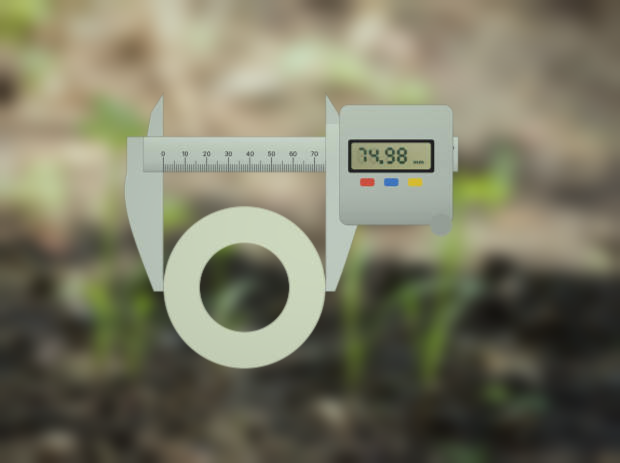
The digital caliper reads 74.98 mm
